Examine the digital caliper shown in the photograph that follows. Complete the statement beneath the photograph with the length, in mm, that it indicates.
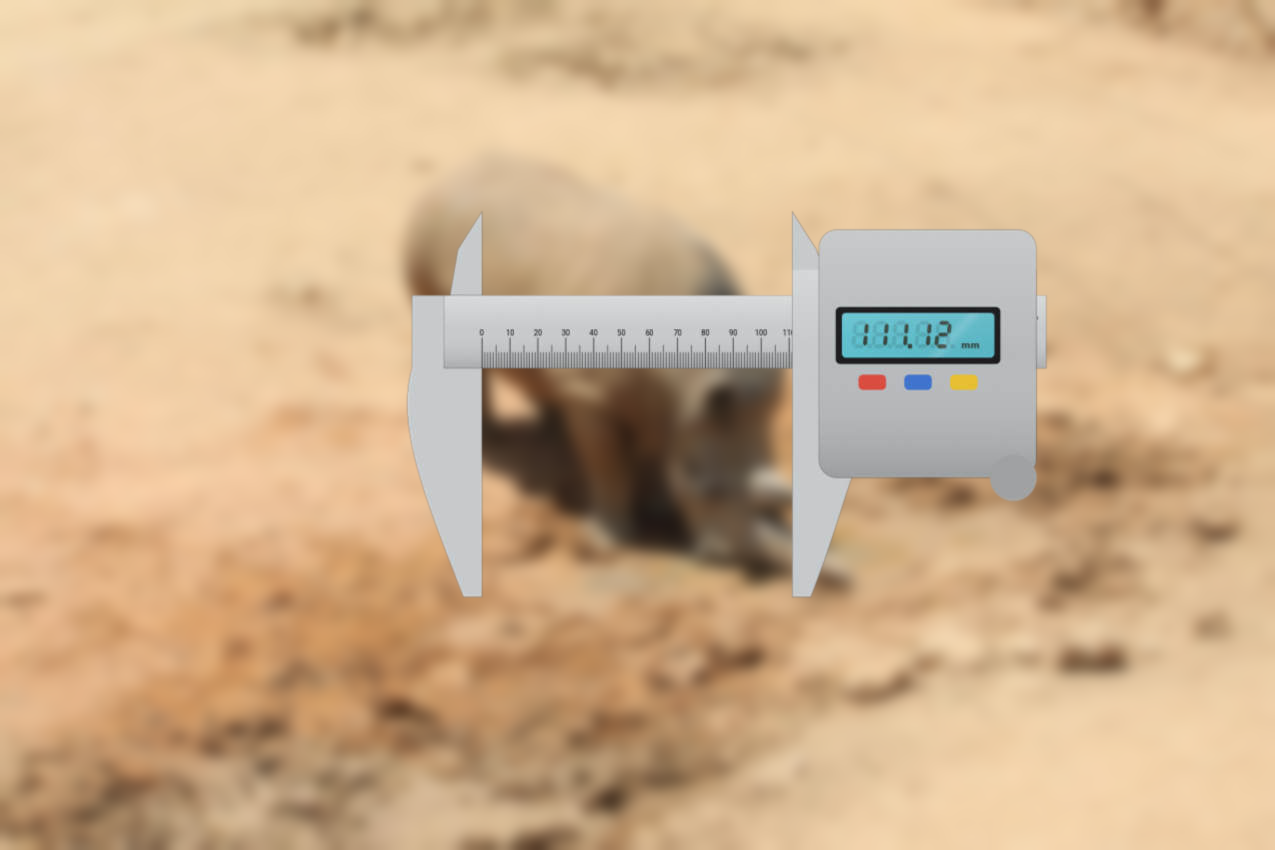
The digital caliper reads 111.12 mm
